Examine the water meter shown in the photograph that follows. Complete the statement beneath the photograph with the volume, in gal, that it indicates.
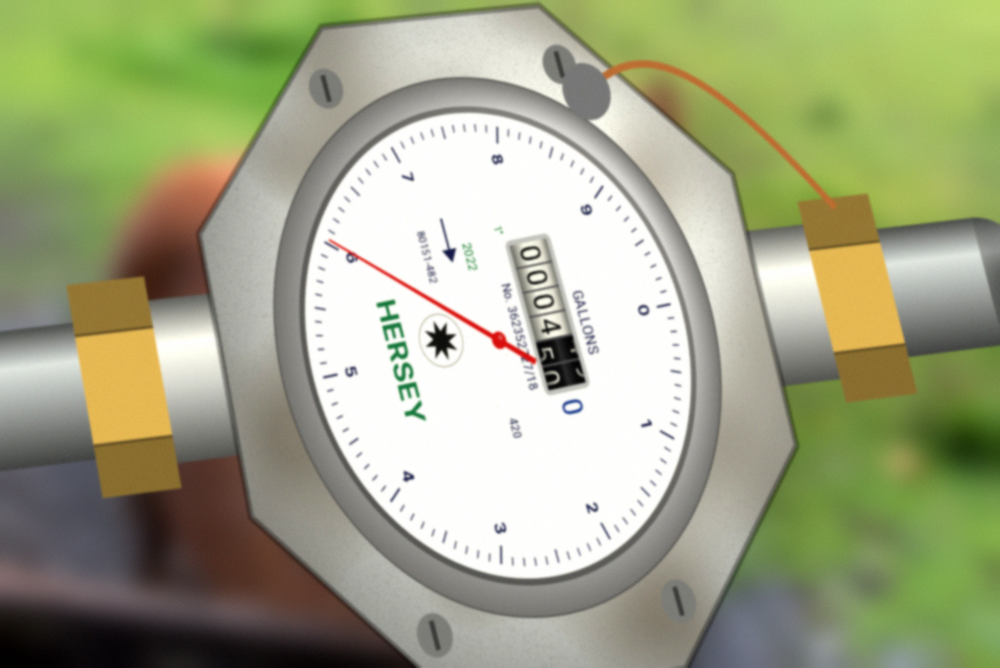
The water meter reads 4496.0 gal
